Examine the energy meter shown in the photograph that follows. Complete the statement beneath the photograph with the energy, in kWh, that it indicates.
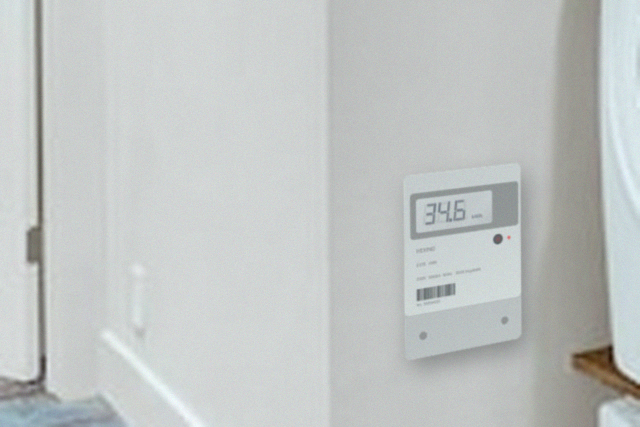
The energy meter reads 34.6 kWh
